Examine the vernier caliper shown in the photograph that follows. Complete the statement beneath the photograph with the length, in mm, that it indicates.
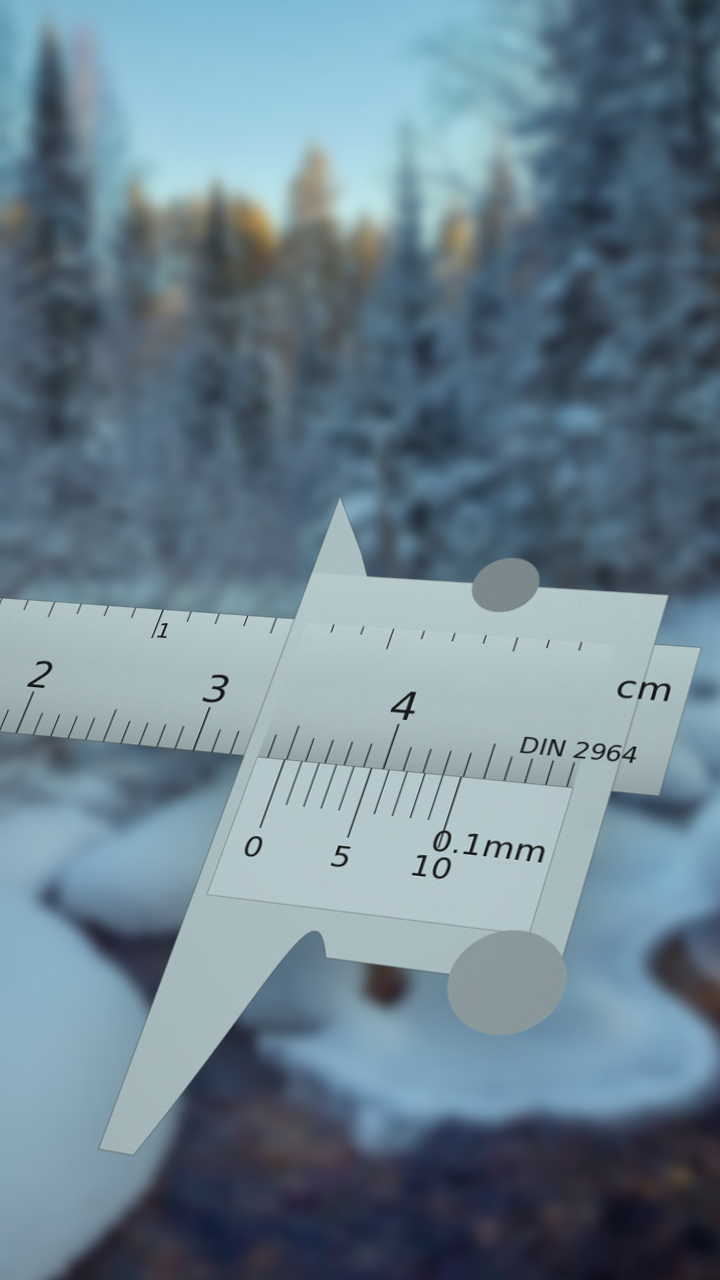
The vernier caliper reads 34.9 mm
